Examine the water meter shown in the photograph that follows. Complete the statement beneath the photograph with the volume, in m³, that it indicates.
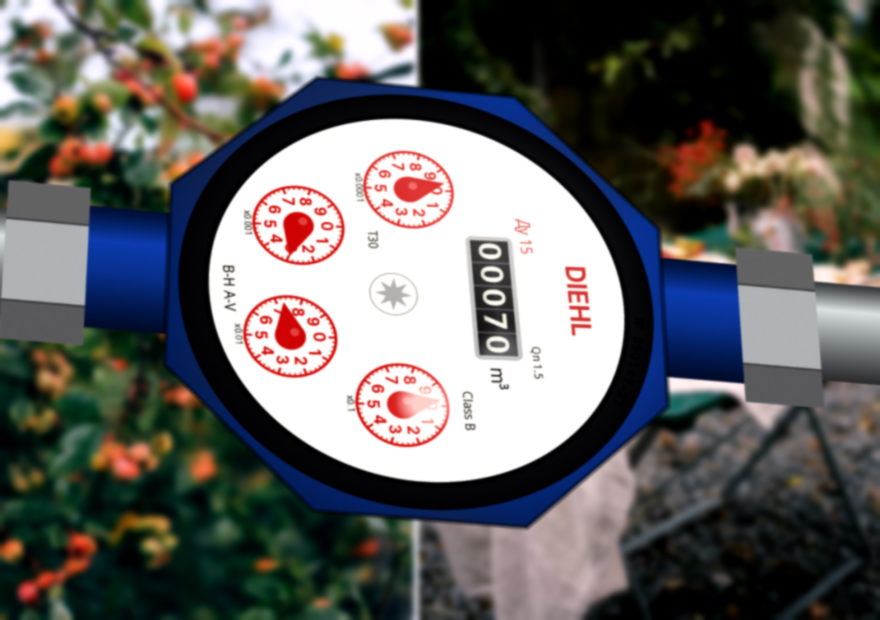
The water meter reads 69.9729 m³
